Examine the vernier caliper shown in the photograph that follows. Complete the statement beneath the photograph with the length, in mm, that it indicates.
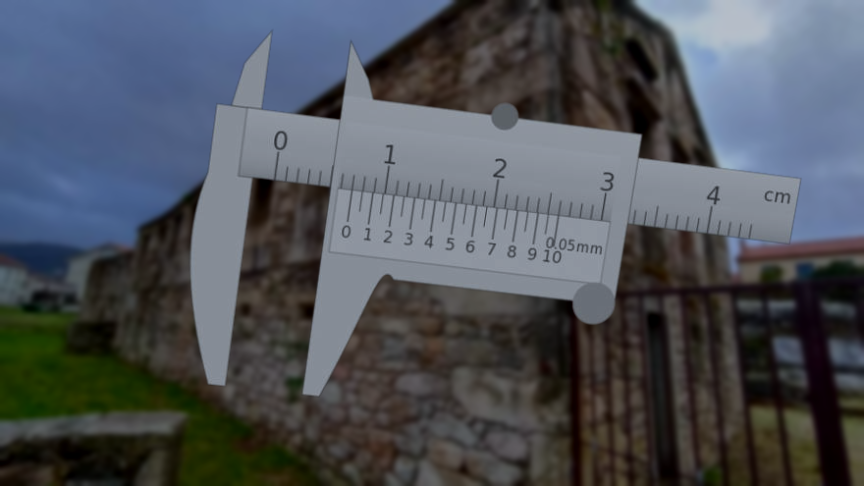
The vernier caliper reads 7.0 mm
